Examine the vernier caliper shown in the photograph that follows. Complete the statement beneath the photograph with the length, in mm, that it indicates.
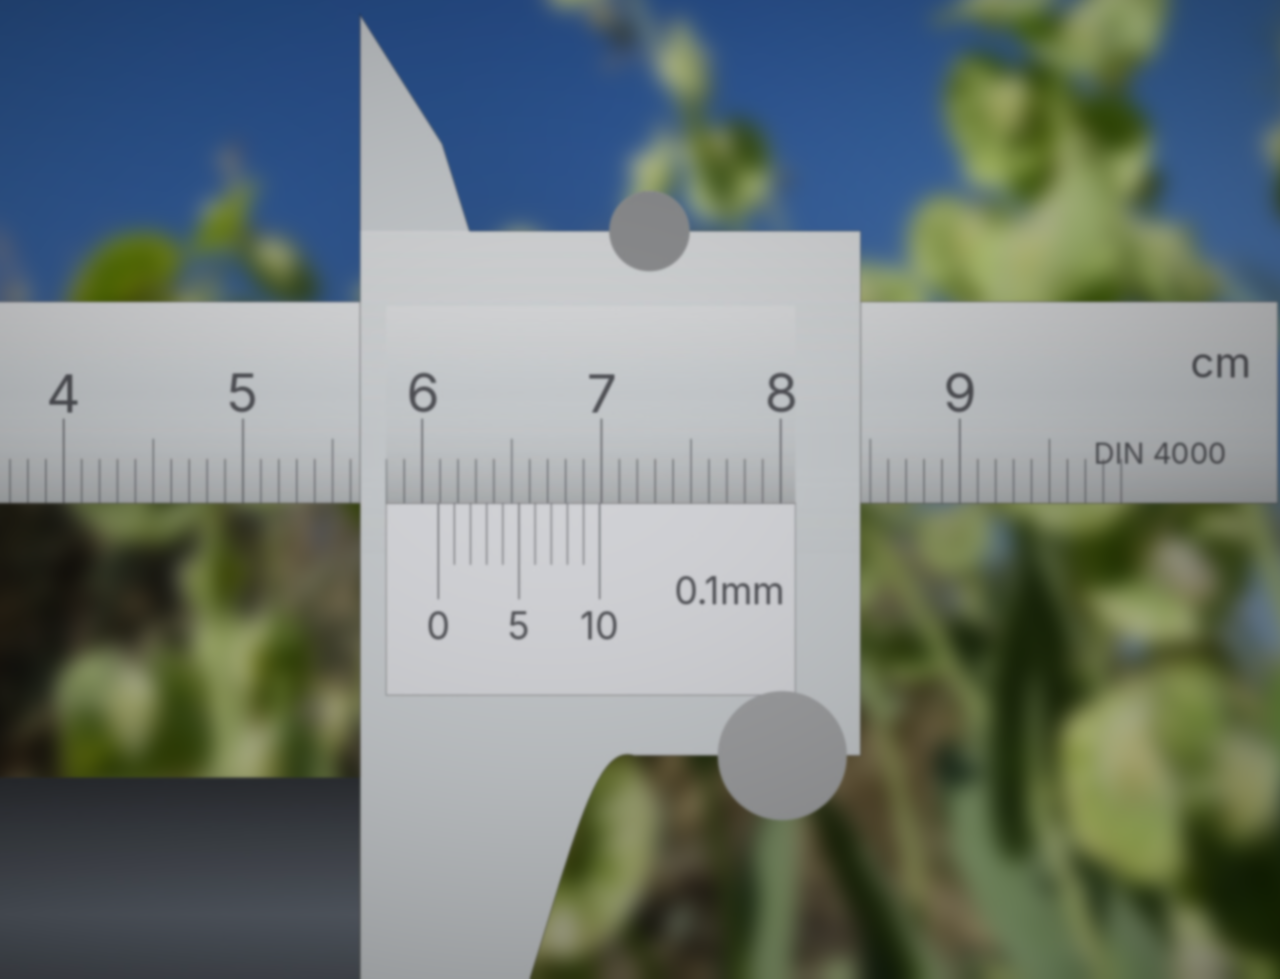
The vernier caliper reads 60.9 mm
